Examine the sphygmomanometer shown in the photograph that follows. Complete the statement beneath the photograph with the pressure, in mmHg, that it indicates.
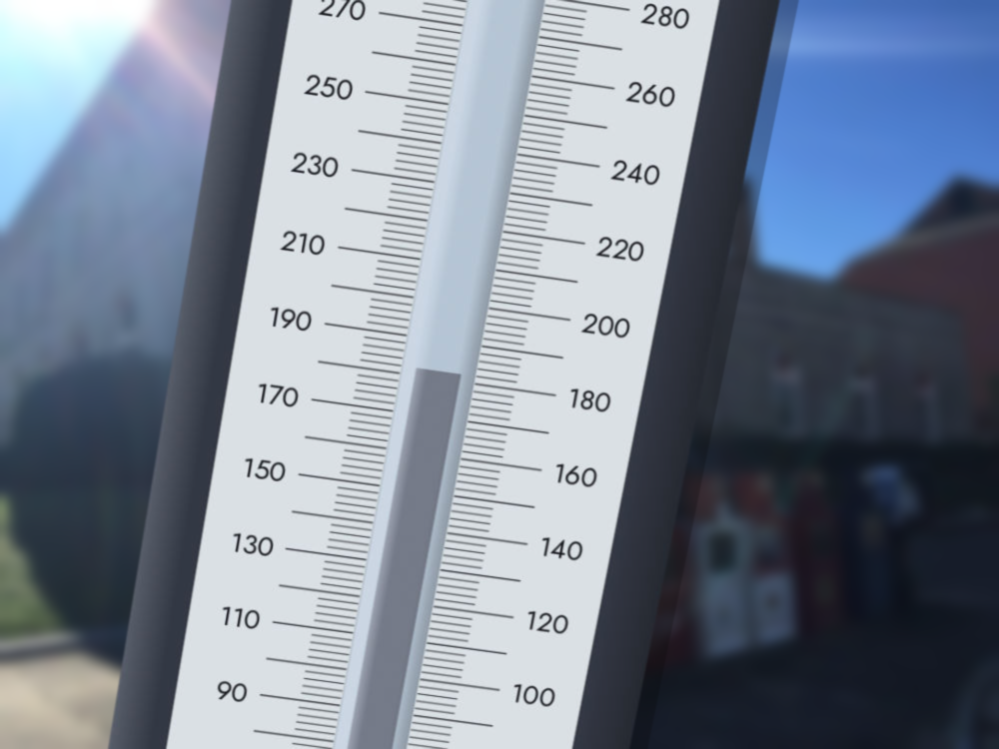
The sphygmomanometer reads 182 mmHg
